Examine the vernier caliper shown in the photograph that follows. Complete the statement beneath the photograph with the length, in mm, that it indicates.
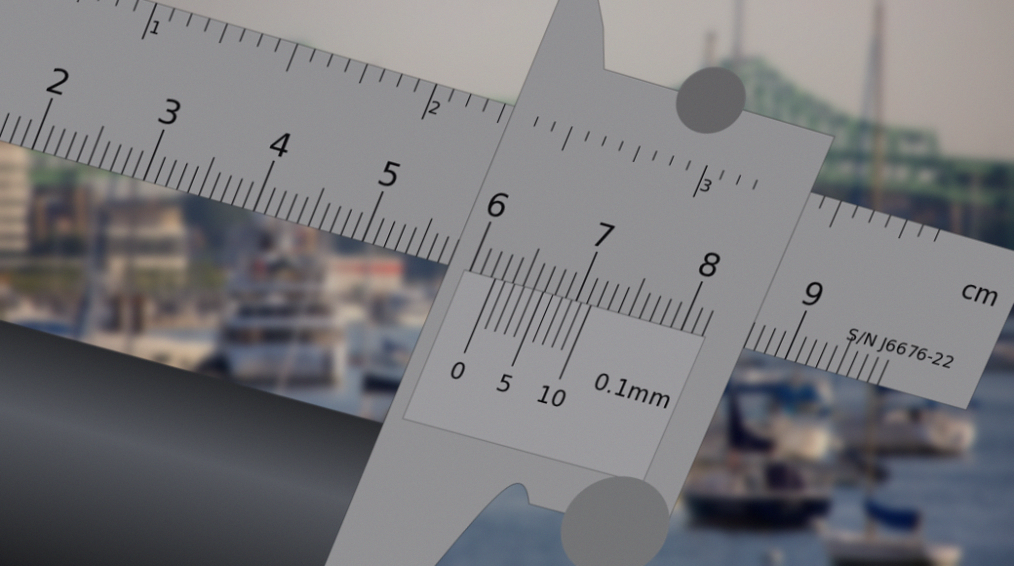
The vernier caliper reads 62.4 mm
